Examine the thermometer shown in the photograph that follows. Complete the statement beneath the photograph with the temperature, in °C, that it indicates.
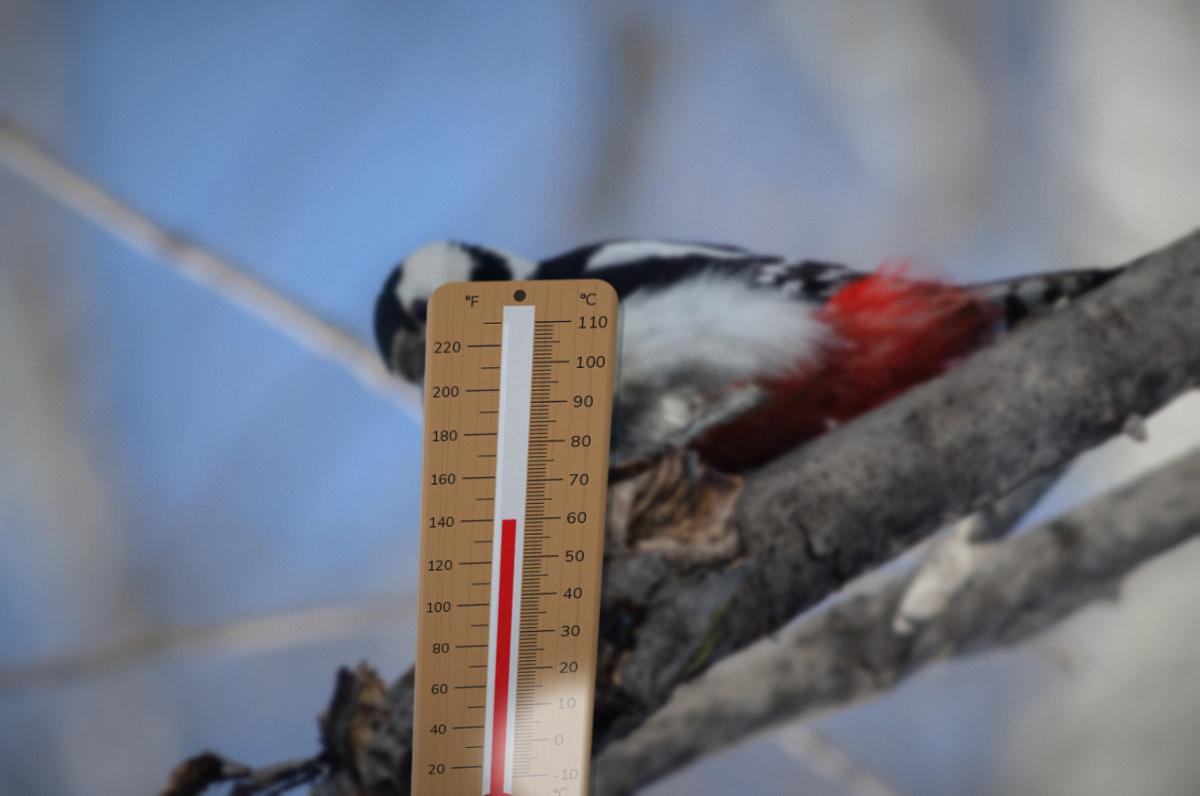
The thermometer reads 60 °C
